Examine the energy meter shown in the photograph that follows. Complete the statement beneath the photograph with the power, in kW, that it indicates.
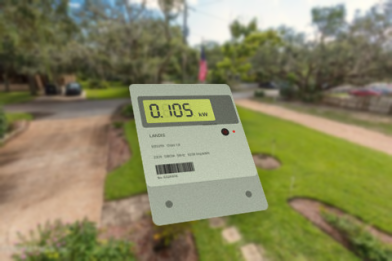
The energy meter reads 0.105 kW
